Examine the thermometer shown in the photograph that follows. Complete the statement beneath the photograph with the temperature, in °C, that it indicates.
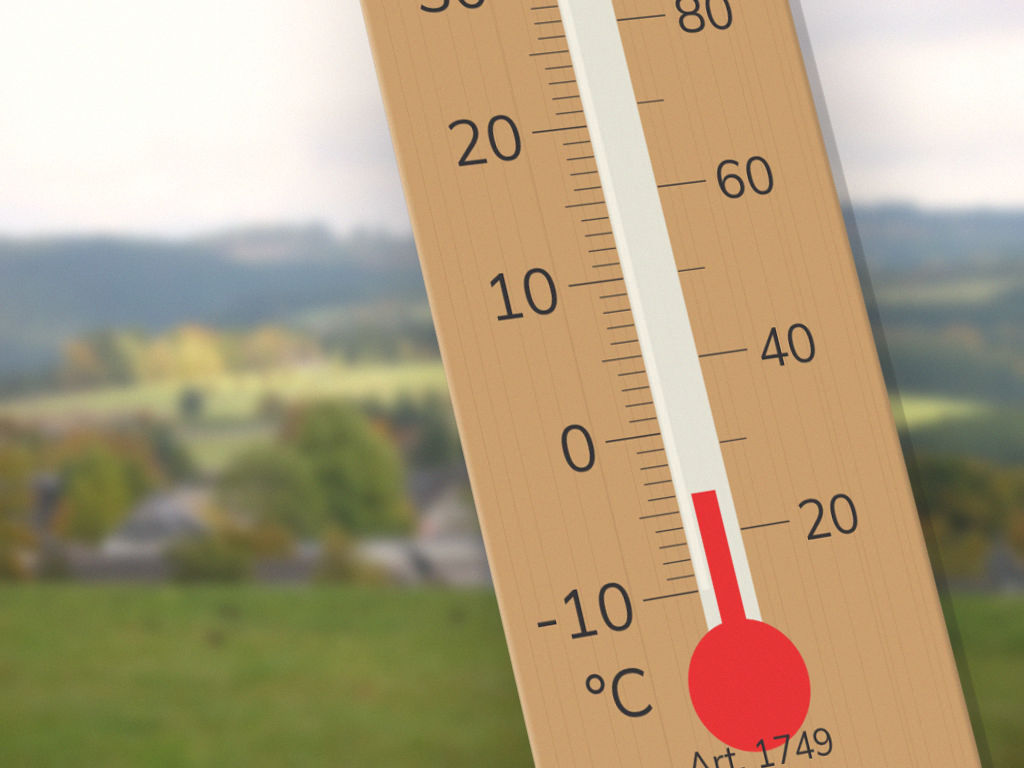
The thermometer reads -4 °C
